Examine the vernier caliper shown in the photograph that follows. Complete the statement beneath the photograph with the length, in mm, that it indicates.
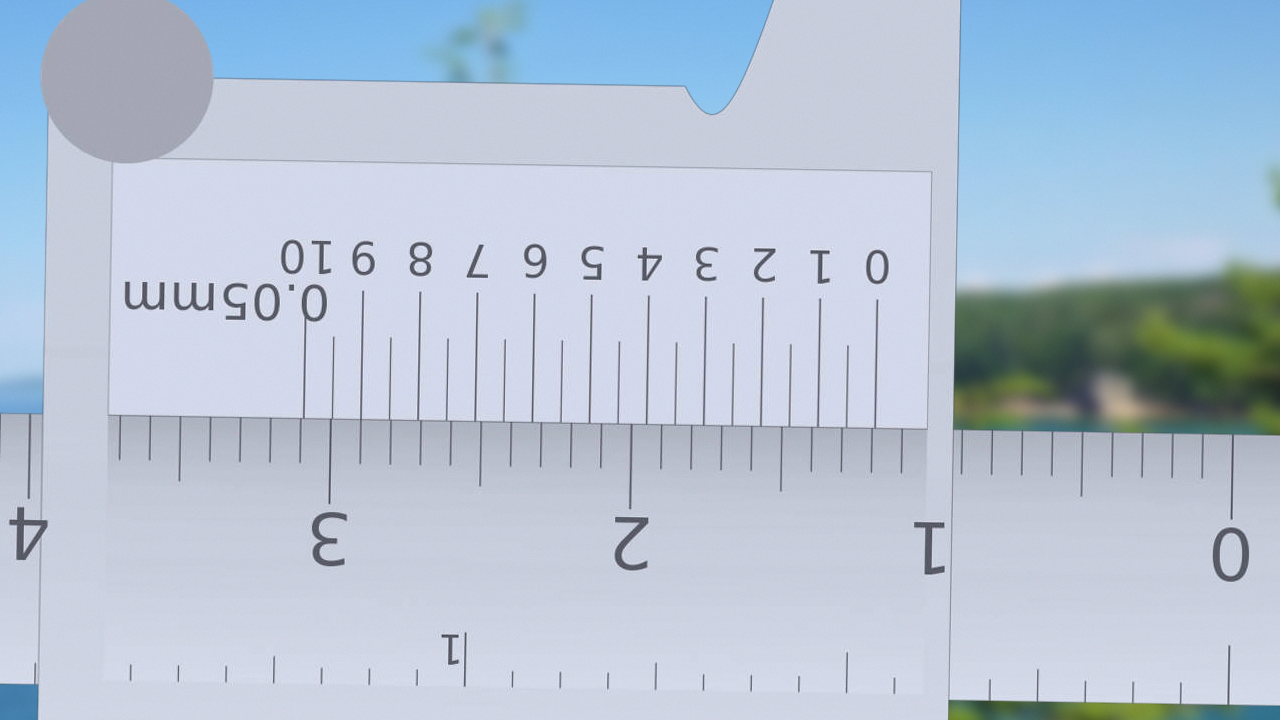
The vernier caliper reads 11.90 mm
